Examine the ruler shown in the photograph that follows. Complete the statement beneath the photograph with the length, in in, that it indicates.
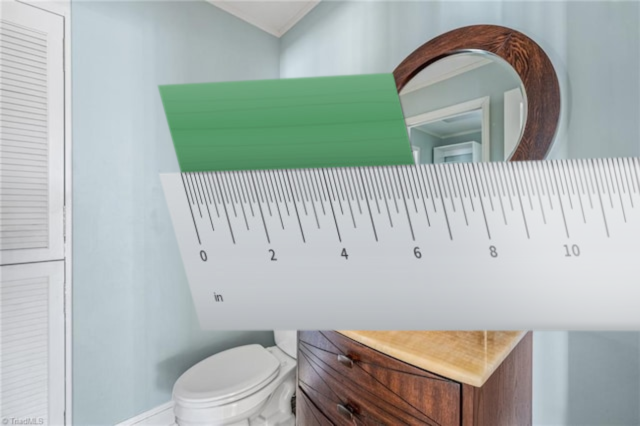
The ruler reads 6.5 in
